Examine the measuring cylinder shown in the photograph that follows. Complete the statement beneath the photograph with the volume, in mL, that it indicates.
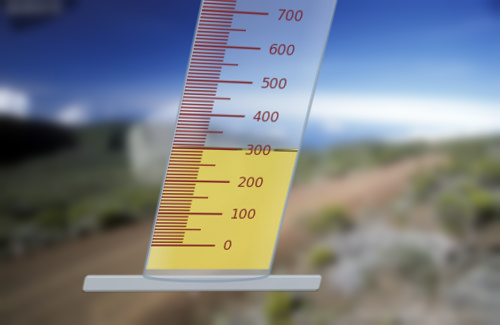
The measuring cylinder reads 300 mL
